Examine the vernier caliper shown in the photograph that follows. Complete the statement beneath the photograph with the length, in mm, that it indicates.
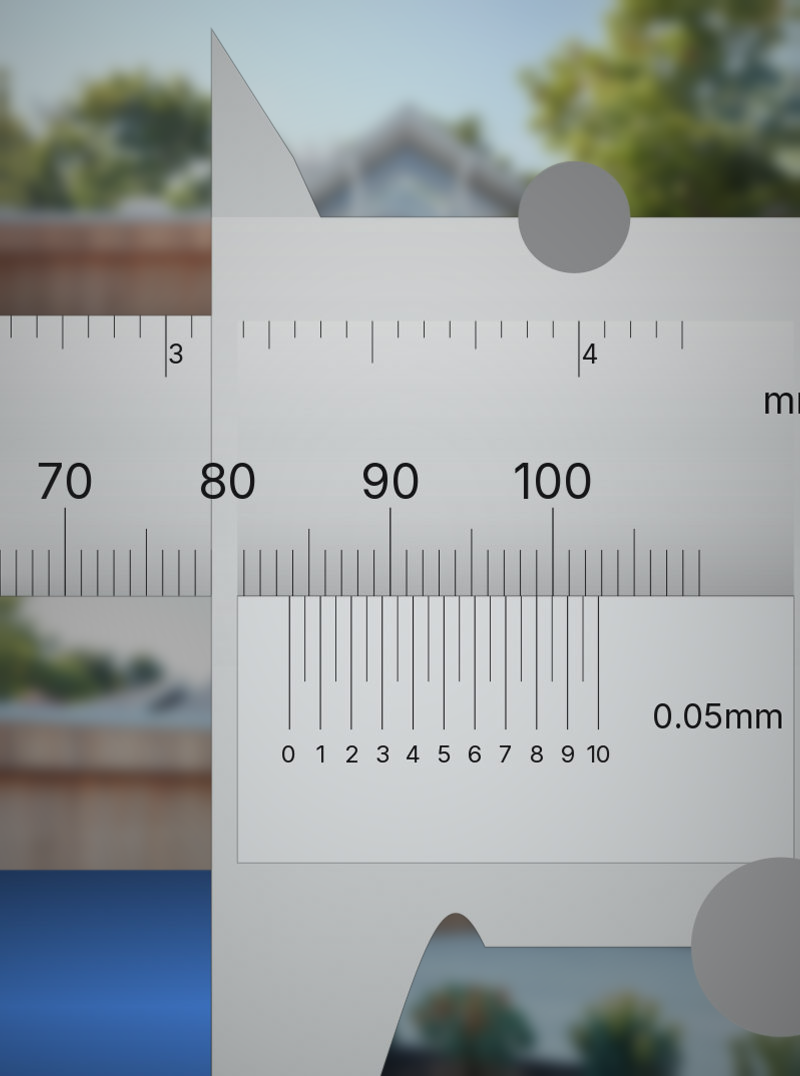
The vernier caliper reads 83.8 mm
